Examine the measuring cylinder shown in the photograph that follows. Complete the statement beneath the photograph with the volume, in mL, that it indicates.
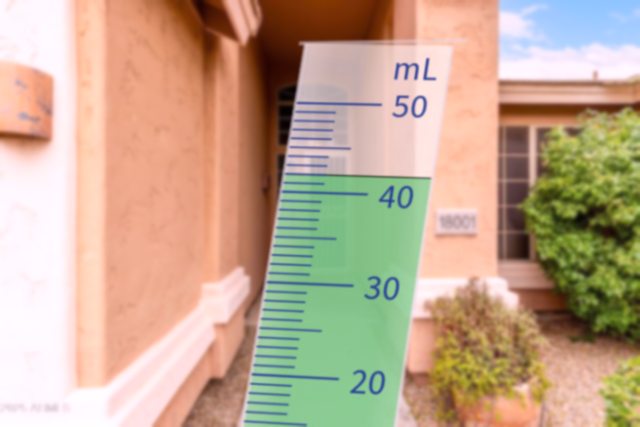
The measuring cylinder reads 42 mL
